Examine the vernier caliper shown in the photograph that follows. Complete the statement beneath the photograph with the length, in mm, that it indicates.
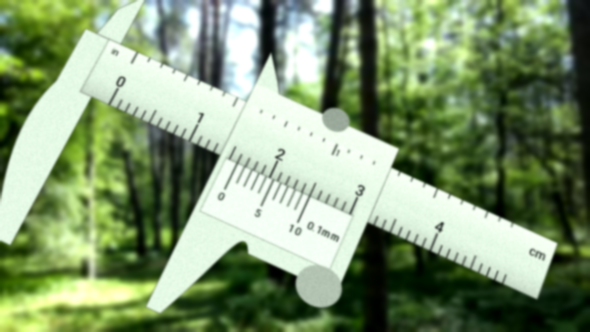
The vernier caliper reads 16.0 mm
